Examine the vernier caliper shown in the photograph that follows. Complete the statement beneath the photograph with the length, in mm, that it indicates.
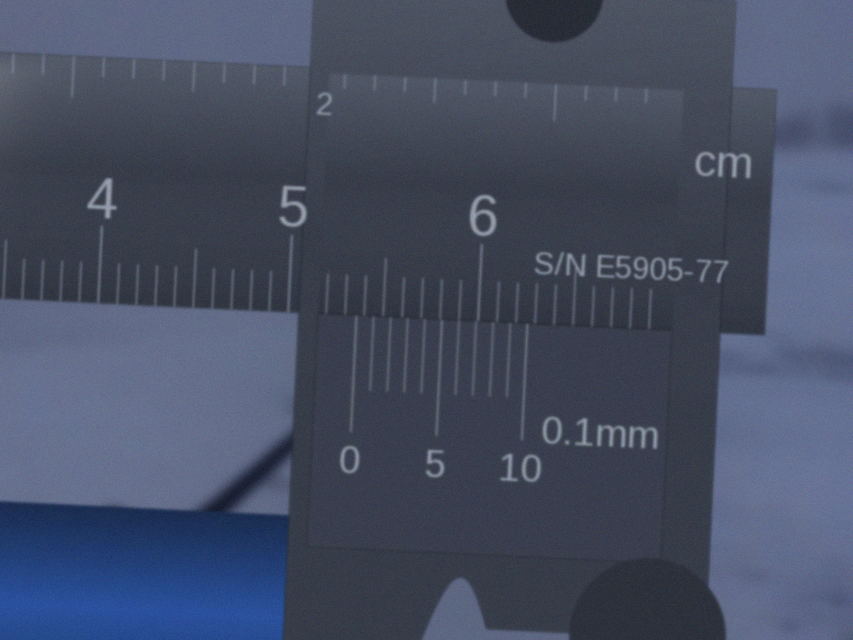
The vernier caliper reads 53.6 mm
